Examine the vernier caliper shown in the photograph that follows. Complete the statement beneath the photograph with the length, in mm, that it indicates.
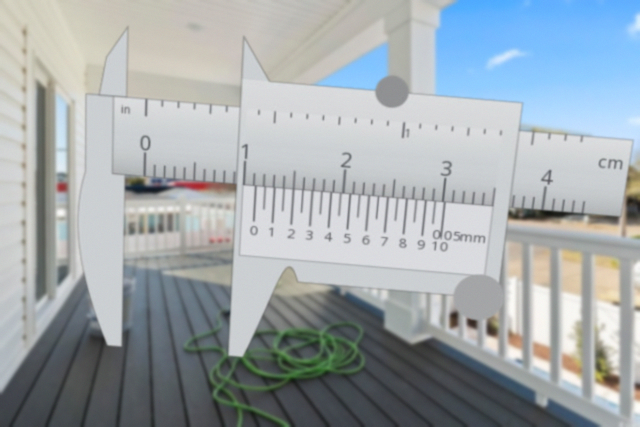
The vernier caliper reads 11.2 mm
